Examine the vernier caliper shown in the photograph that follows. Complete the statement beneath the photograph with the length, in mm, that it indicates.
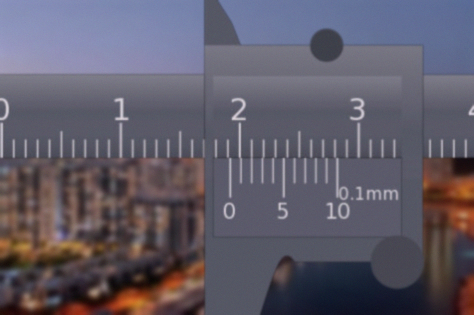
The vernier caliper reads 19.2 mm
